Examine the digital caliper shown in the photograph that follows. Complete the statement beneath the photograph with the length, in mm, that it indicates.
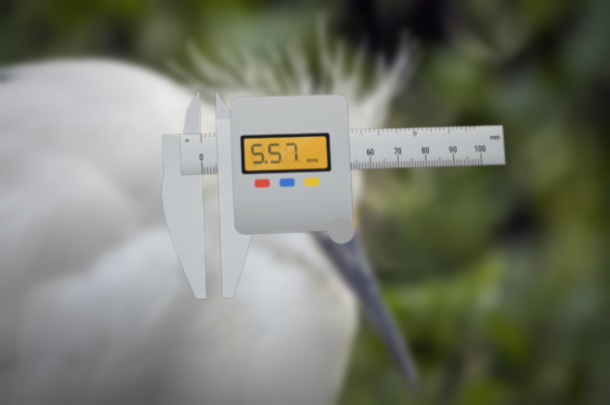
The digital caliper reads 5.57 mm
